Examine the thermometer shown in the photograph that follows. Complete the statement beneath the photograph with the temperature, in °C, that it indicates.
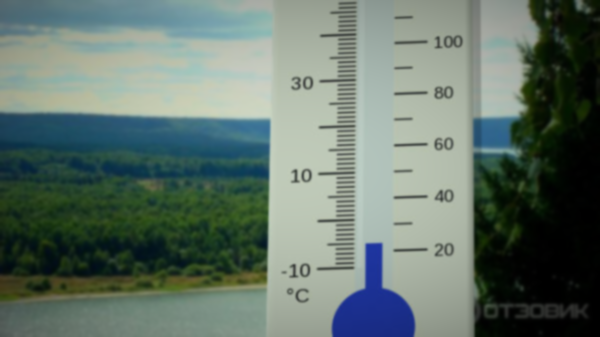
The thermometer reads -5 °C
